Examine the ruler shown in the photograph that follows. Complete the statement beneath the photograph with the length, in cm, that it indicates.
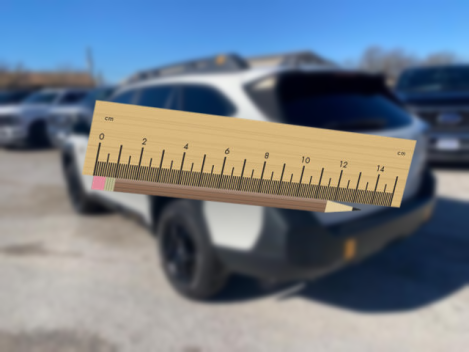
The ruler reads 13.5 cm
